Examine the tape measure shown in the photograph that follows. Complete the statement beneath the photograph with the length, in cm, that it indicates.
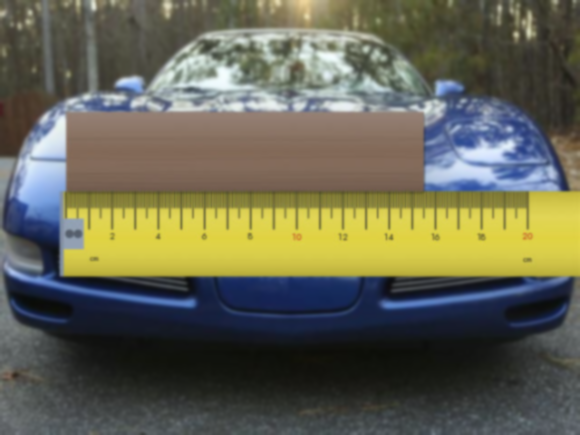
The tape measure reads 15.5 cm
